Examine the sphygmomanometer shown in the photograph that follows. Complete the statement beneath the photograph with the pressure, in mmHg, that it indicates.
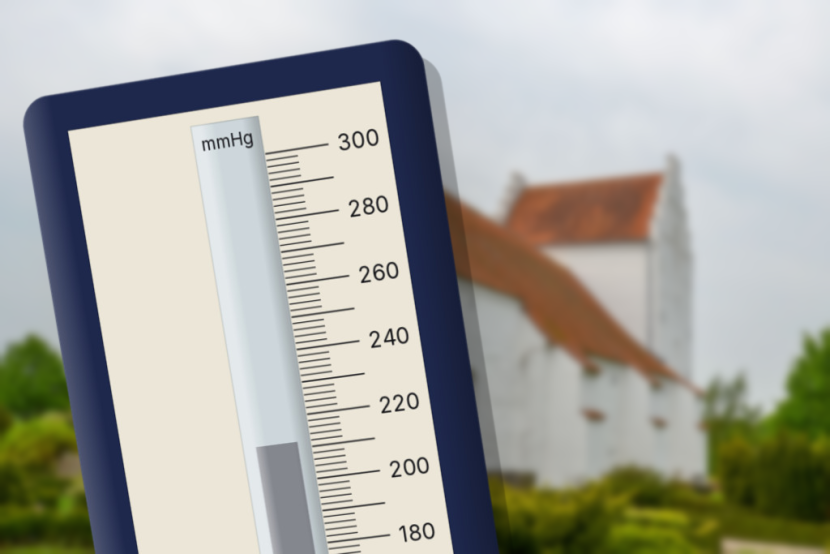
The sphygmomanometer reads 212 mmHg
